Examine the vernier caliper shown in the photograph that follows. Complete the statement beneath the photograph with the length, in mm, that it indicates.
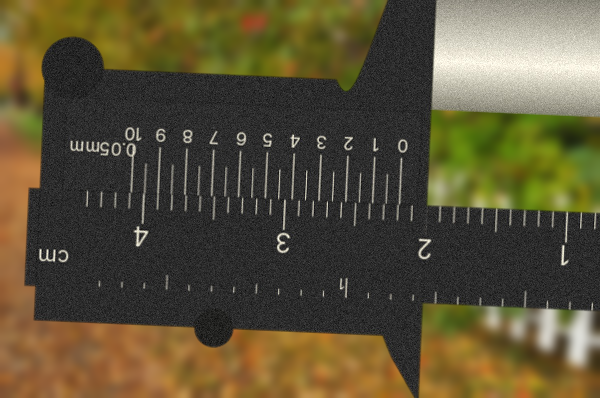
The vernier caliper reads 21.9 mm
